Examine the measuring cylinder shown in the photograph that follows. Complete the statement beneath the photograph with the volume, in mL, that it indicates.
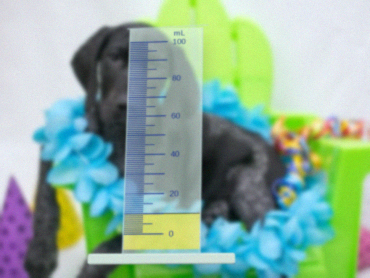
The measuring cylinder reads 10 mL
